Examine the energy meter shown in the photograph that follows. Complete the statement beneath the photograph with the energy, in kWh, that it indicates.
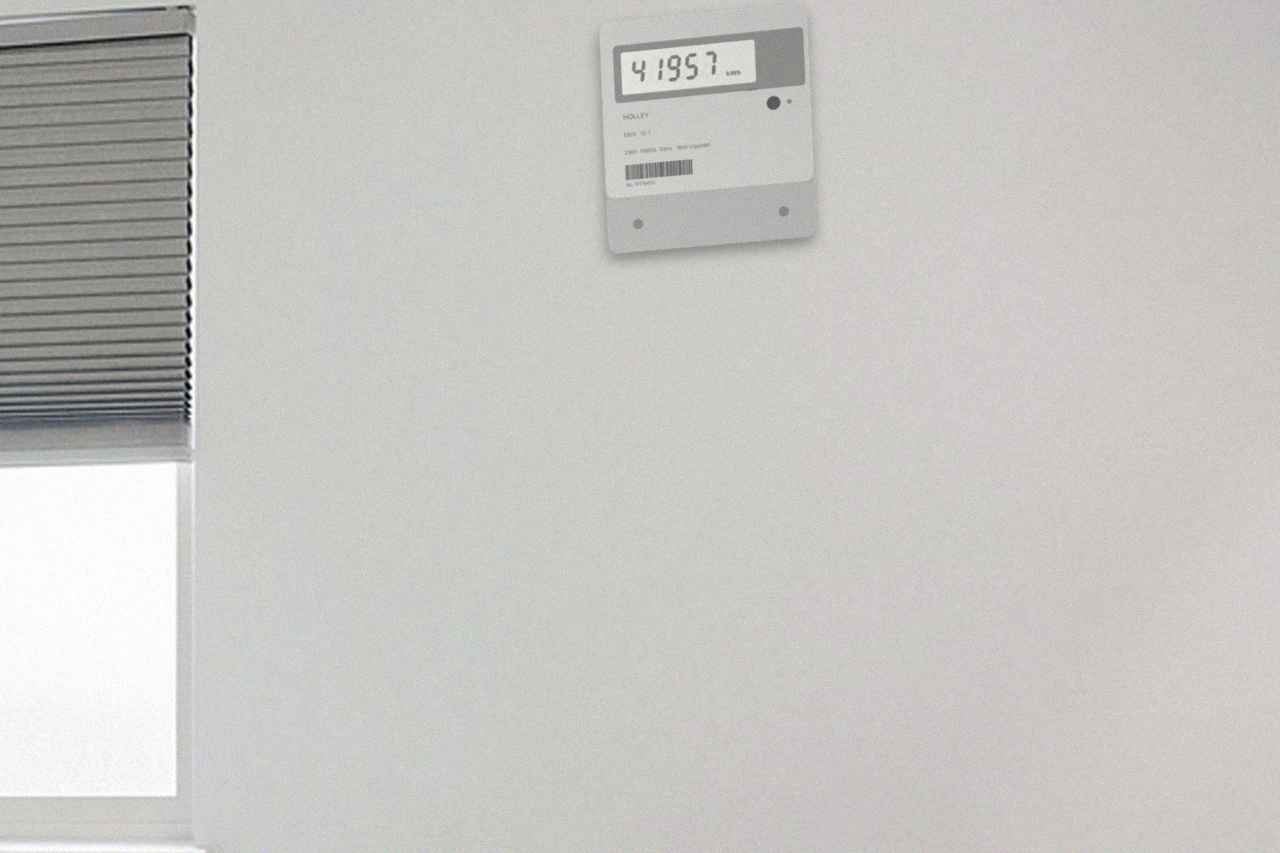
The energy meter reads 41957 kWh
